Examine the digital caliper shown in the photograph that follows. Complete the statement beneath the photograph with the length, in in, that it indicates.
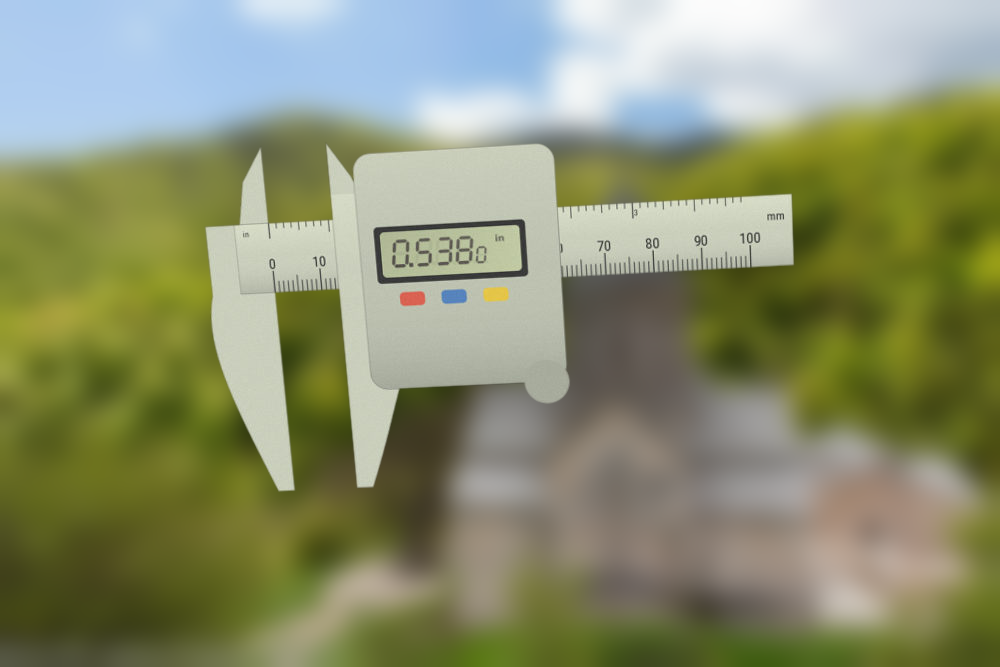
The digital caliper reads 0.5380 in
